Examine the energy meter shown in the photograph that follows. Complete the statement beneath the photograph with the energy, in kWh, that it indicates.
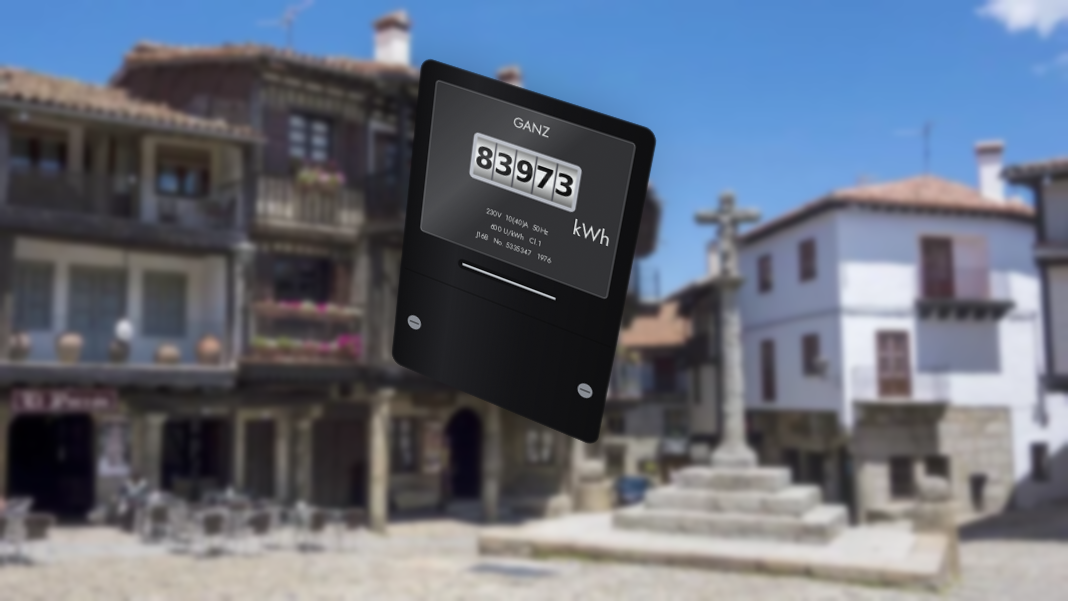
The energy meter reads 83973 kWh
